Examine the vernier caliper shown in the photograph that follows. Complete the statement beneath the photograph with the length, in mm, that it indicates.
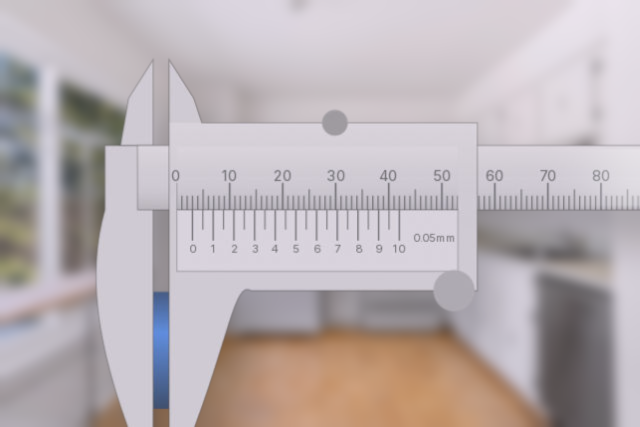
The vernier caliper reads 3.0 mm
